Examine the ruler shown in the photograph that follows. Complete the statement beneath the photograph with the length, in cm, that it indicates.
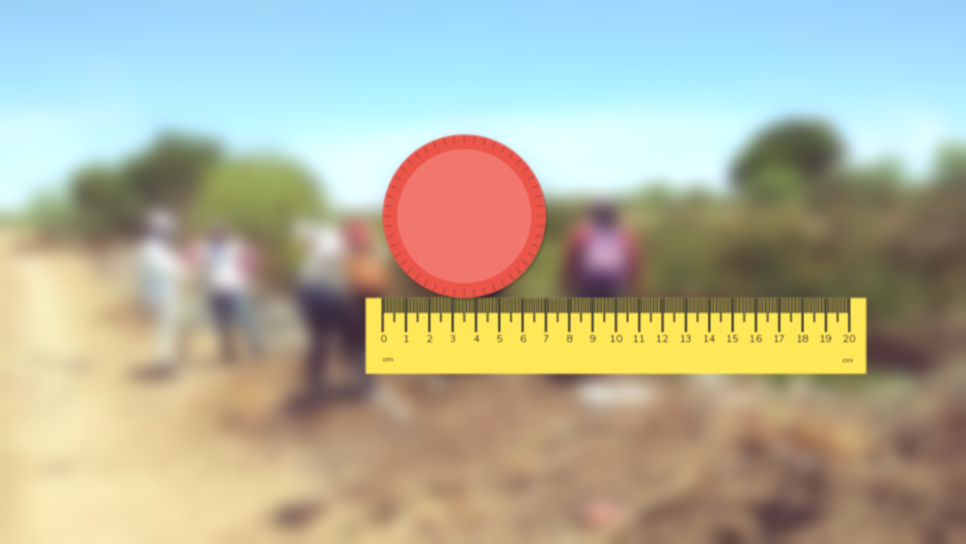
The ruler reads 7 cm
